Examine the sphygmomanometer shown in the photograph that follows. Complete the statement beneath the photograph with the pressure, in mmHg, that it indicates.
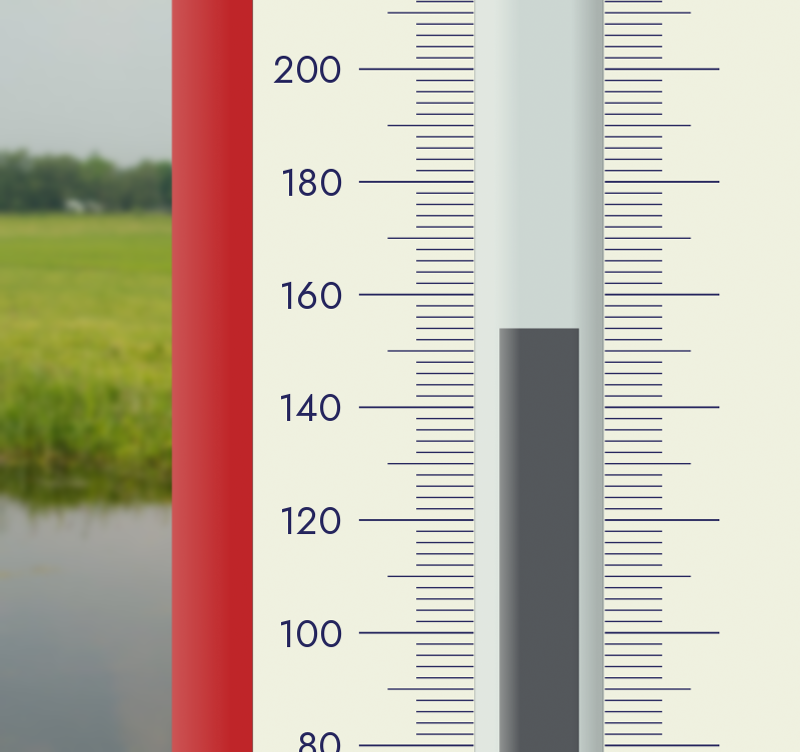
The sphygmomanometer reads 154 mmHg
